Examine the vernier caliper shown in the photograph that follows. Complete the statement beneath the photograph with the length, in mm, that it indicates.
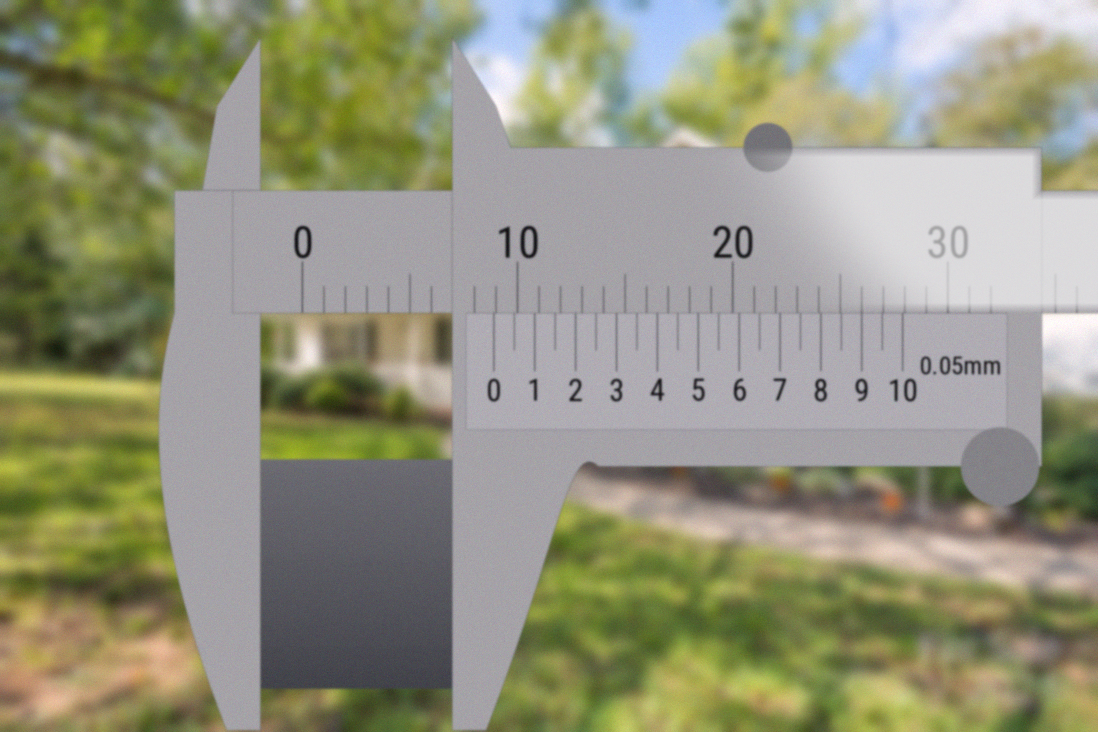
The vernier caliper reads 8.9 mm
